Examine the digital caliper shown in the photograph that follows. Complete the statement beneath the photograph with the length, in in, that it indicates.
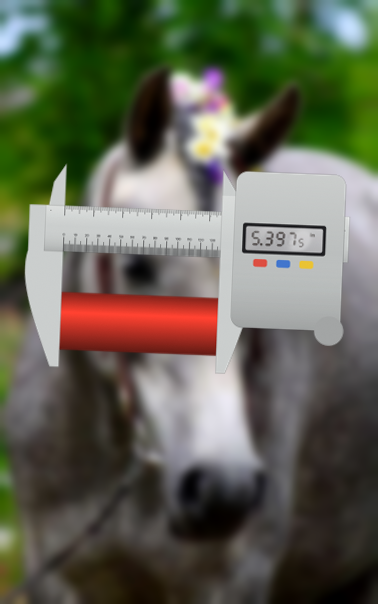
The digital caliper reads 5.3975 in
